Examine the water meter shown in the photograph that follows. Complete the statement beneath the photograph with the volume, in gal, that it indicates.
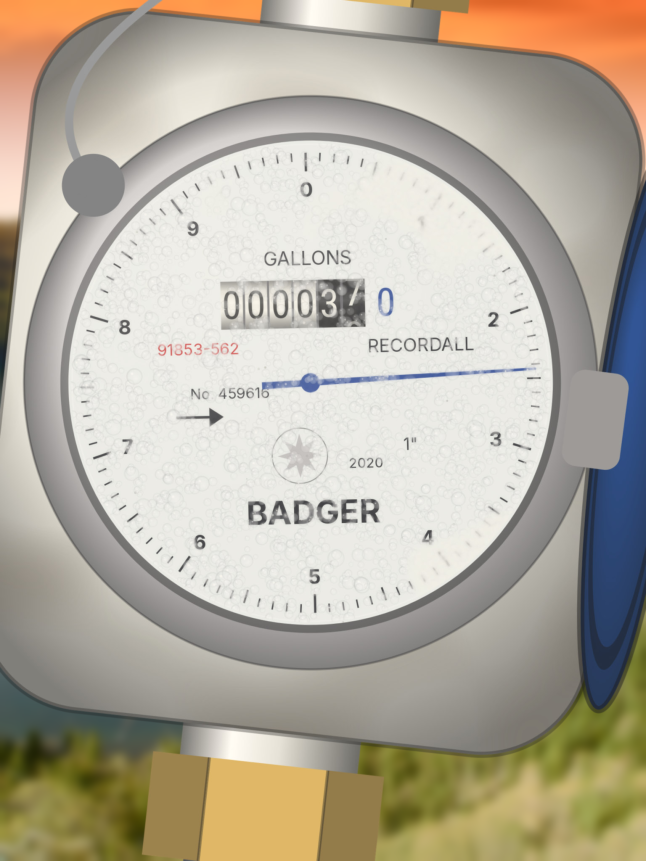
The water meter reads 372.4 gal
